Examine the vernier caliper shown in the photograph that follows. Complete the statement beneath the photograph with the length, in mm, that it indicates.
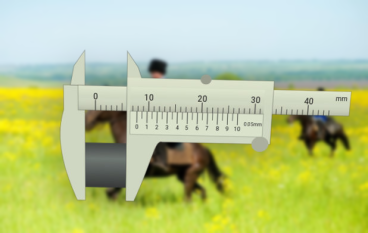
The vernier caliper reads 7.8 mm
